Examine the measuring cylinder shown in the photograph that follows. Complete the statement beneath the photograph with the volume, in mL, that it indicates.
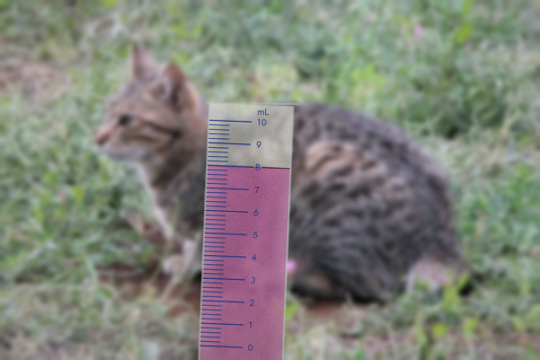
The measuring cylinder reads 8 mL
